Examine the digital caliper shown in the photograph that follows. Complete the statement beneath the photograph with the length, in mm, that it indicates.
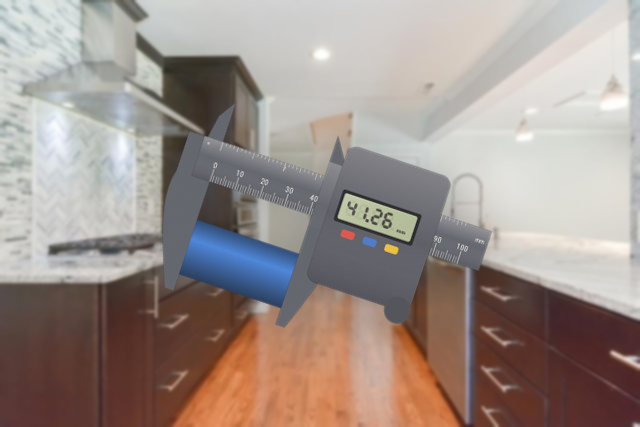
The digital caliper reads 41.26 mm
